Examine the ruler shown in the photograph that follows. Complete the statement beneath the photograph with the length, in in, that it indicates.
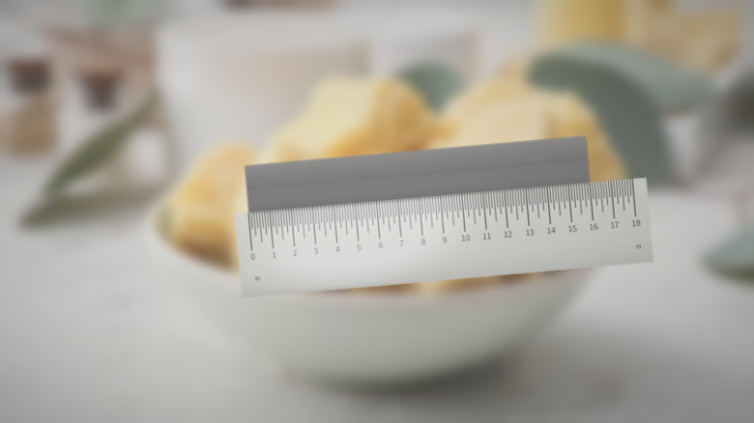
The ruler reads 16 in
